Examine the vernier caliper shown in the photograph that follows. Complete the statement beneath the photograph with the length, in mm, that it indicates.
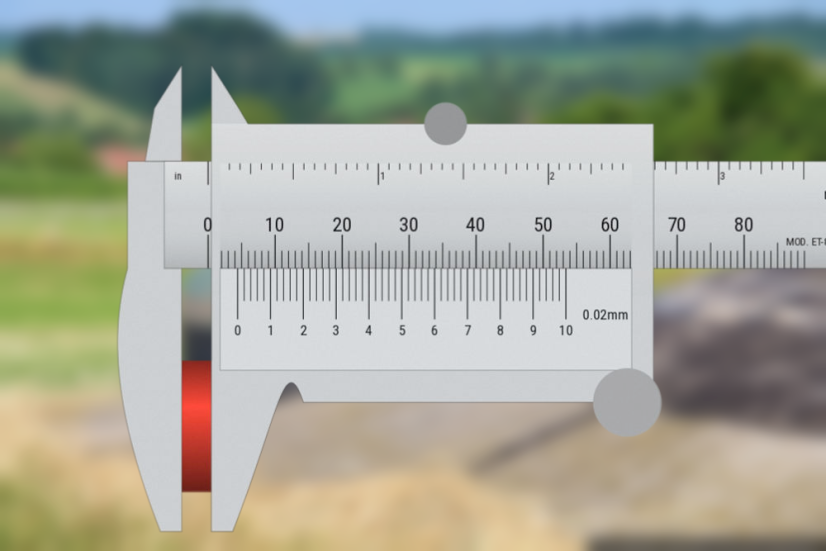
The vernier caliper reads 4.4 mm
